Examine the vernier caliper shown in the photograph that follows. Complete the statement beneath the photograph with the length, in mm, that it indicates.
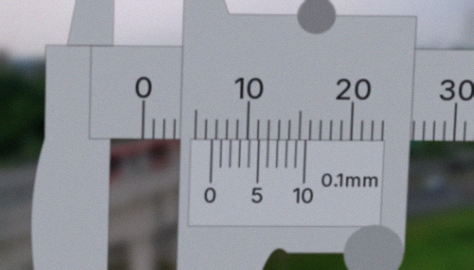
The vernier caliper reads 6.6 mm
